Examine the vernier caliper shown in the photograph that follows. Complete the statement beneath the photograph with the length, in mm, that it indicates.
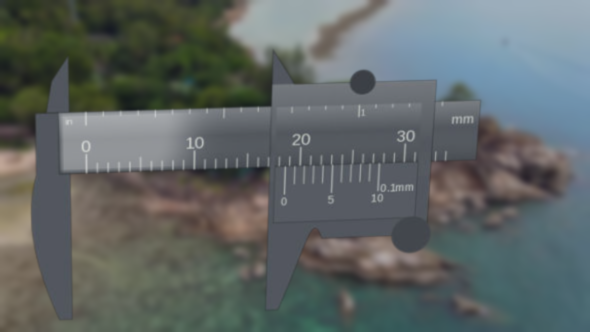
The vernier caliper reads 18.6 mm
